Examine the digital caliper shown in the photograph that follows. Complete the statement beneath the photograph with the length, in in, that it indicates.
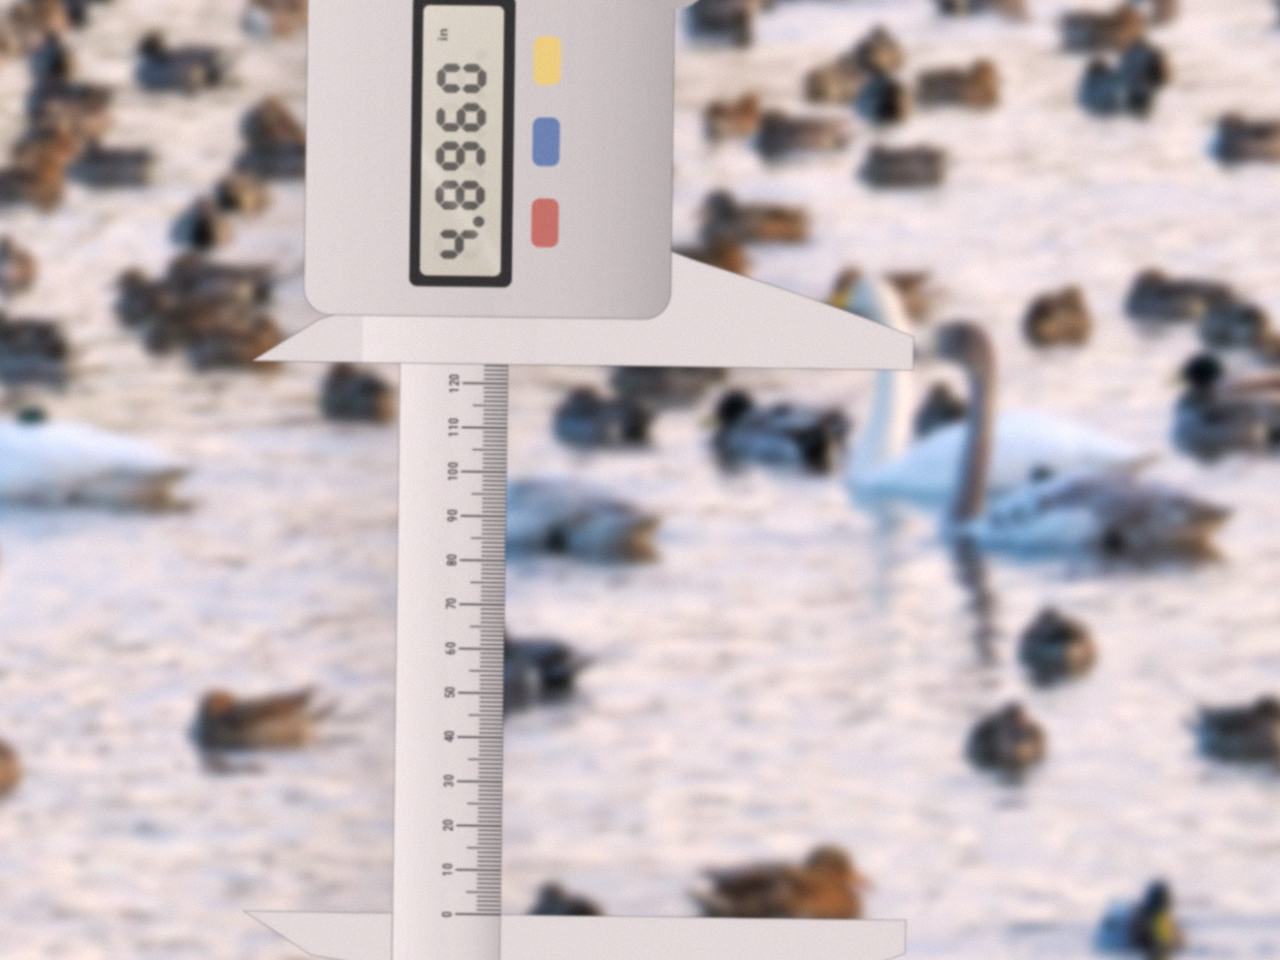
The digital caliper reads 4.8960 in
